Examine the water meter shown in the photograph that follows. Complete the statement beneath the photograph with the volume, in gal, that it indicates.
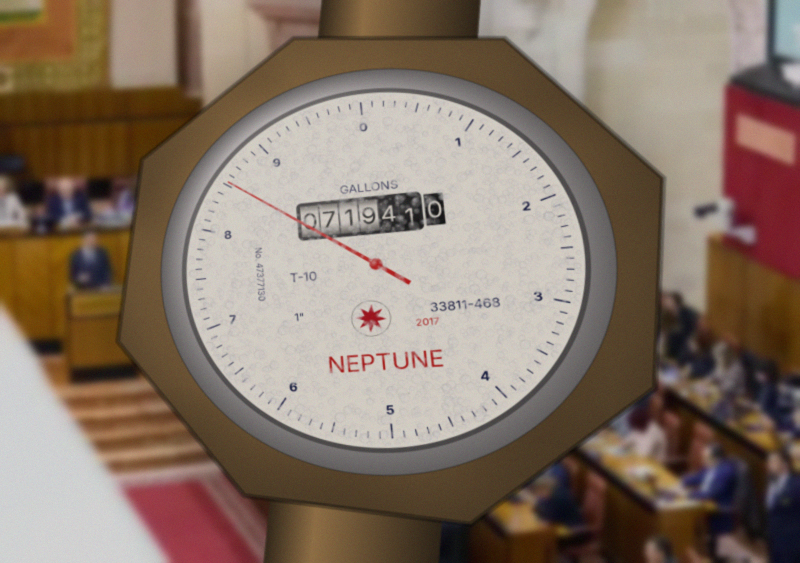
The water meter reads 719408.5 gal
